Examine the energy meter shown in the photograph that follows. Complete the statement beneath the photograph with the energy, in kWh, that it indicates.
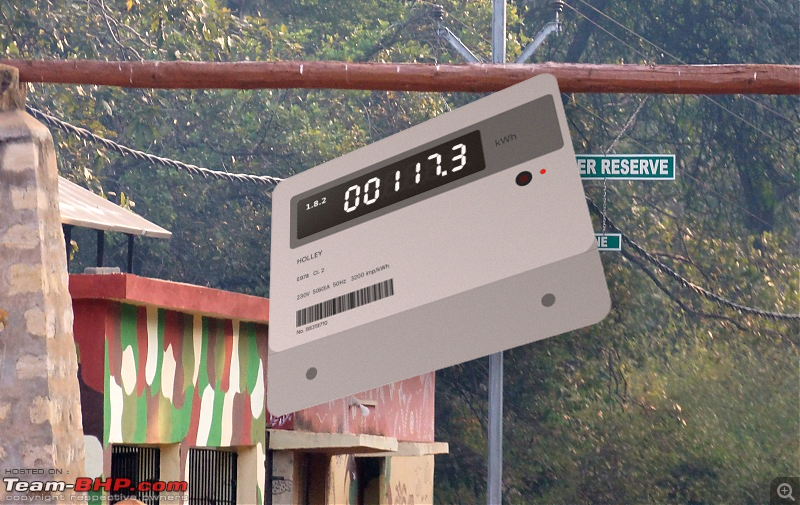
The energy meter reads 117.3 kWh
